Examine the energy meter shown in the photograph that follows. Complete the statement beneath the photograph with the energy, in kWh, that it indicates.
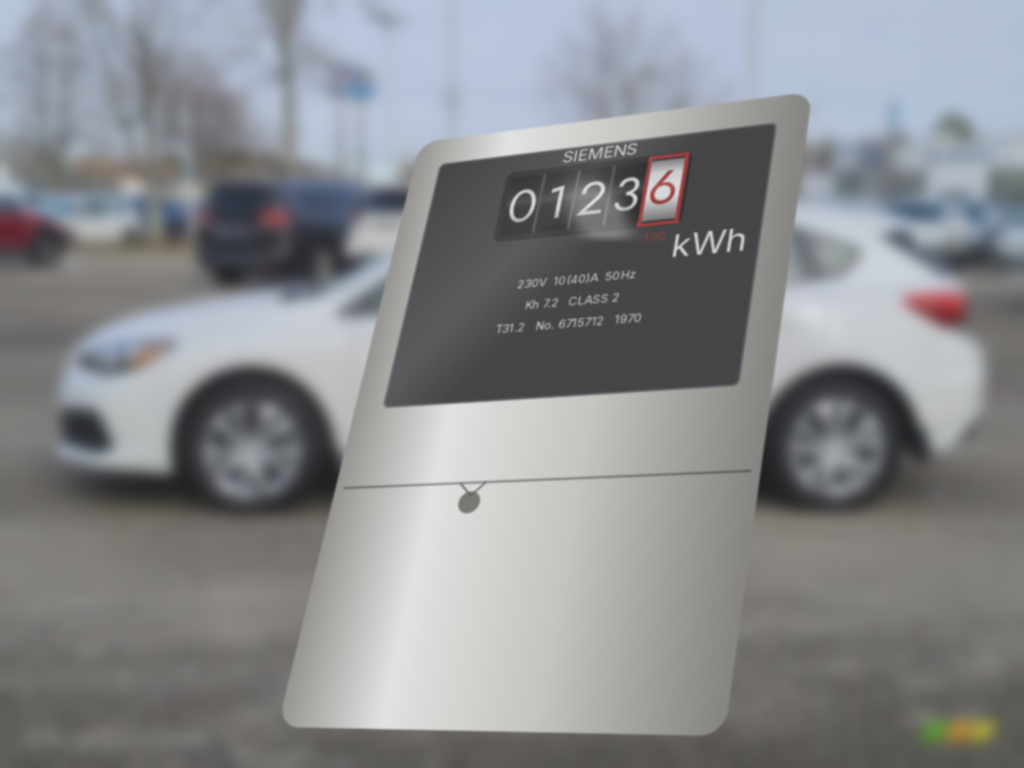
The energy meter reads 123.6 kWh
